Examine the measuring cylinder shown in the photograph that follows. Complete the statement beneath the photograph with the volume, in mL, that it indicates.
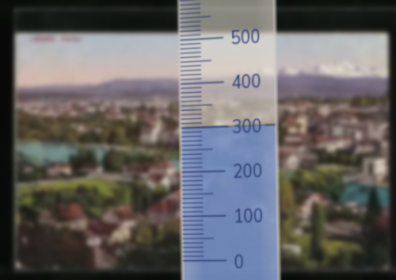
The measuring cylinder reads 300 mL
